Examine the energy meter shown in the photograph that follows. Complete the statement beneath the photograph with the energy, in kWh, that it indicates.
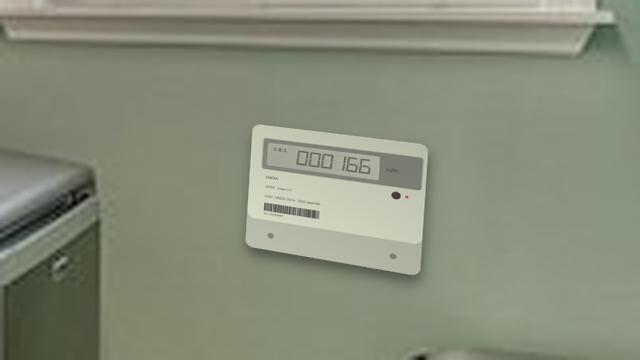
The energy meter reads 166 kWh
